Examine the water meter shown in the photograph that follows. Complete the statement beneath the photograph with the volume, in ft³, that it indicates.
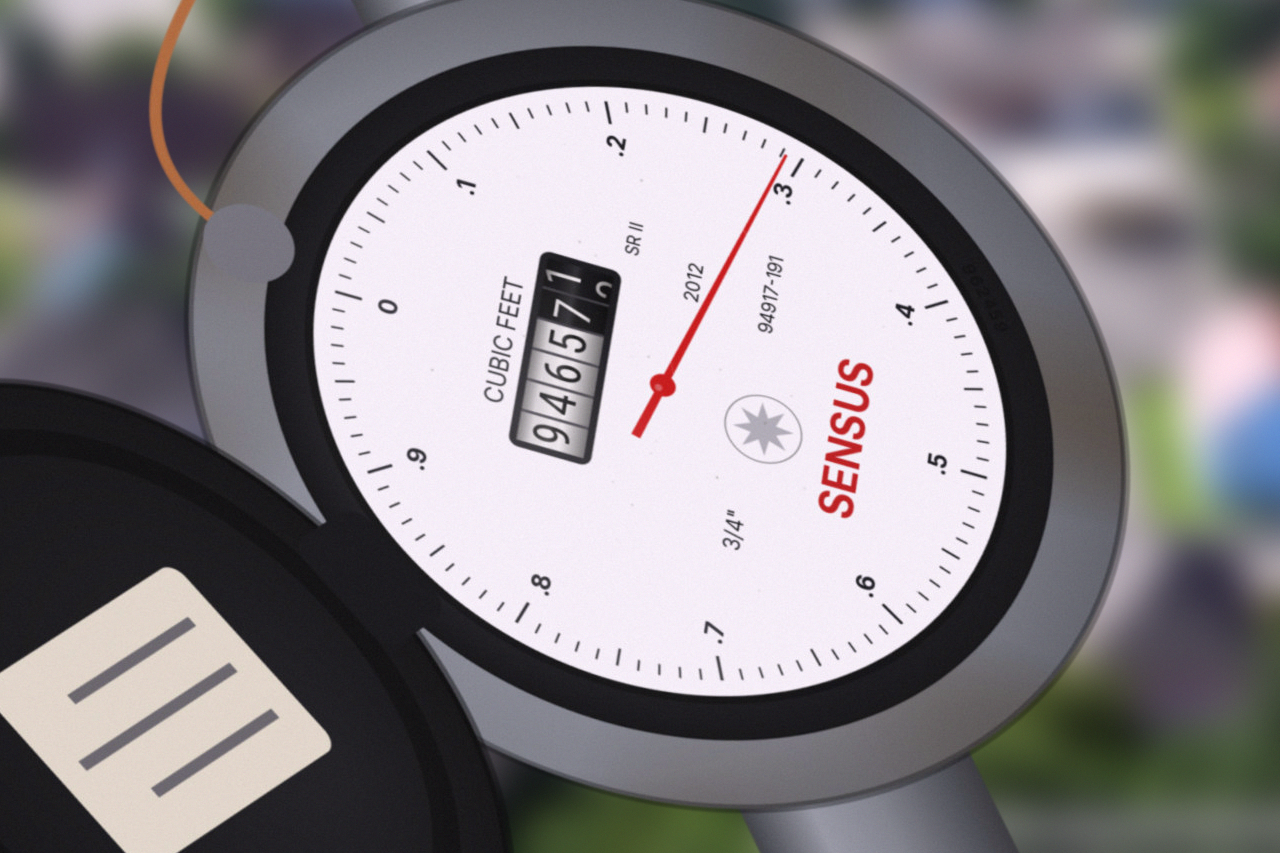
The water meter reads 946571.29 ft³
